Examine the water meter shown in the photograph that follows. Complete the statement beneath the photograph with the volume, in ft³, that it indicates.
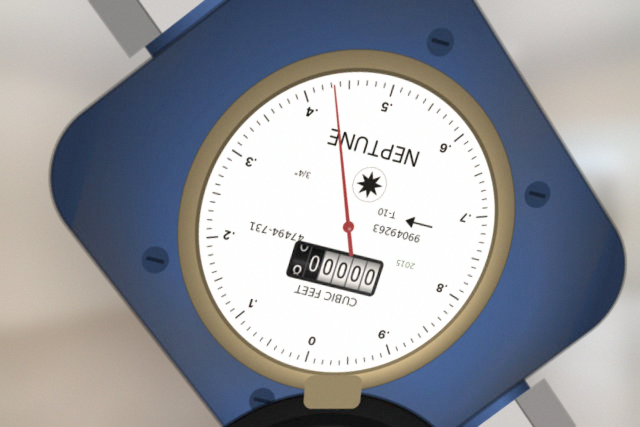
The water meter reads 8.43 ft³
